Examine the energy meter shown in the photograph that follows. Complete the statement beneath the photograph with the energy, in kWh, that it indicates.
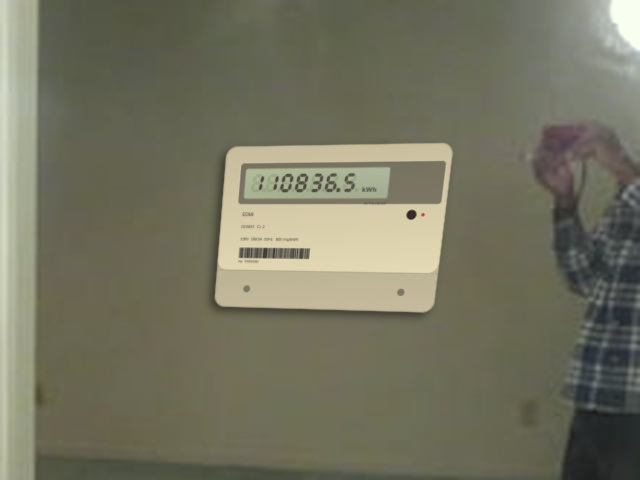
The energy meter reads 110836.5 kWh
